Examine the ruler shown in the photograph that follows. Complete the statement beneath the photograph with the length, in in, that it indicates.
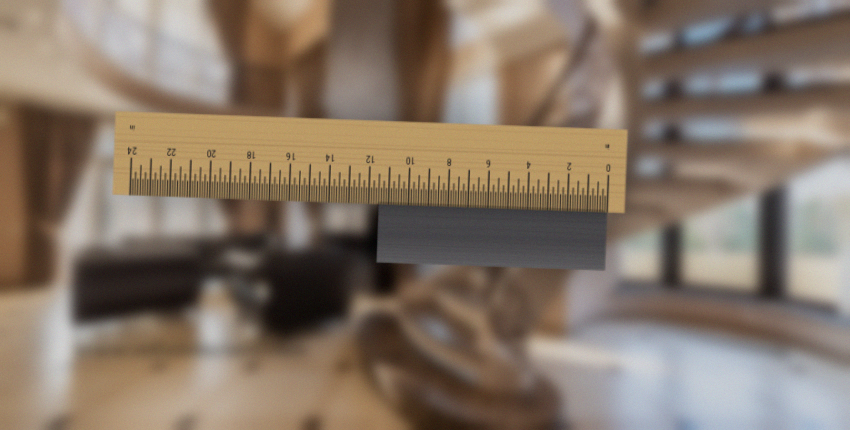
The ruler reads 11.5 in
